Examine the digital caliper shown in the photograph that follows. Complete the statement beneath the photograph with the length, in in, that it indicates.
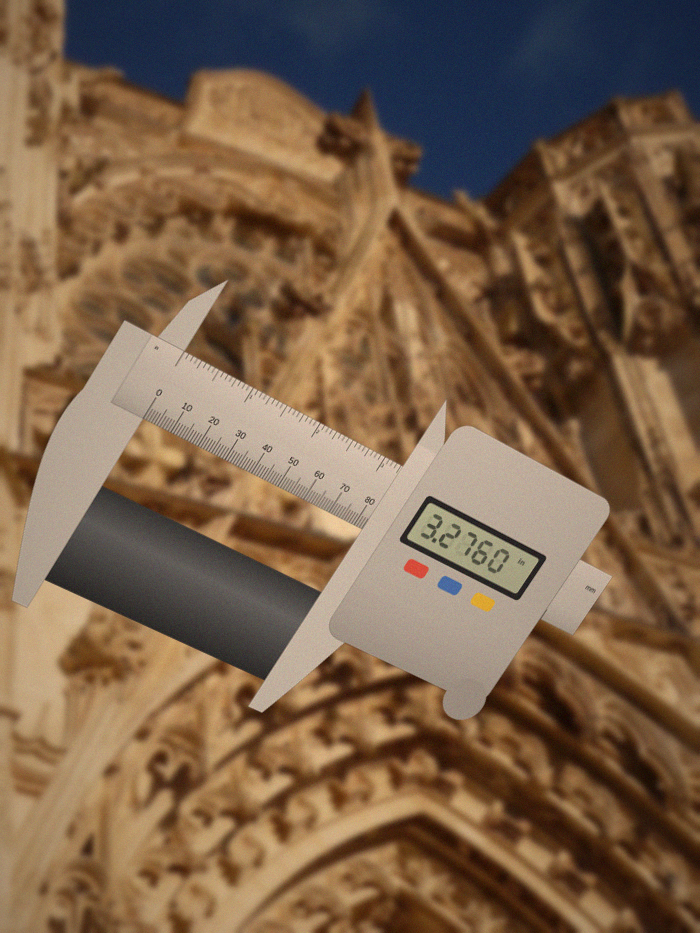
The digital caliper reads 3.2760 in
